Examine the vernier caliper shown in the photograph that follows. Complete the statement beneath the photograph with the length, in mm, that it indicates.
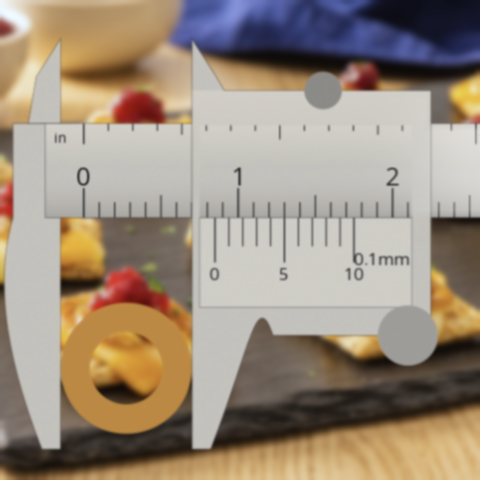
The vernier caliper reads 8.5 mm
